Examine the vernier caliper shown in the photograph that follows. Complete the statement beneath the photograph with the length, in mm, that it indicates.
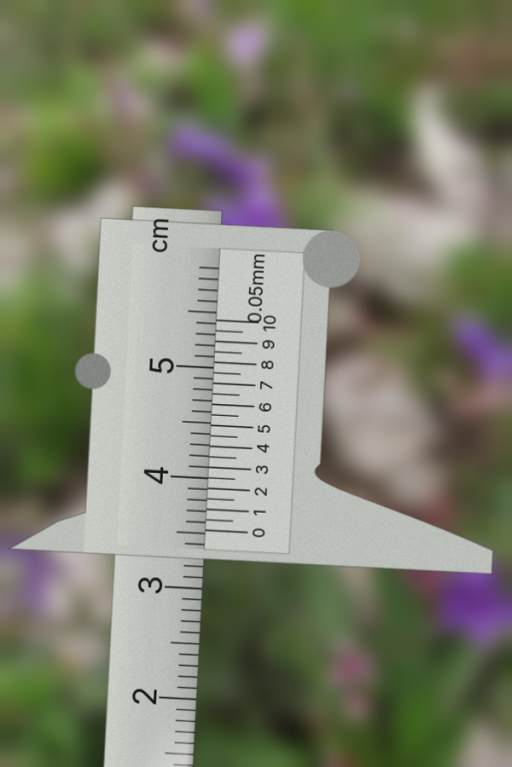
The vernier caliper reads 35.3 mm
